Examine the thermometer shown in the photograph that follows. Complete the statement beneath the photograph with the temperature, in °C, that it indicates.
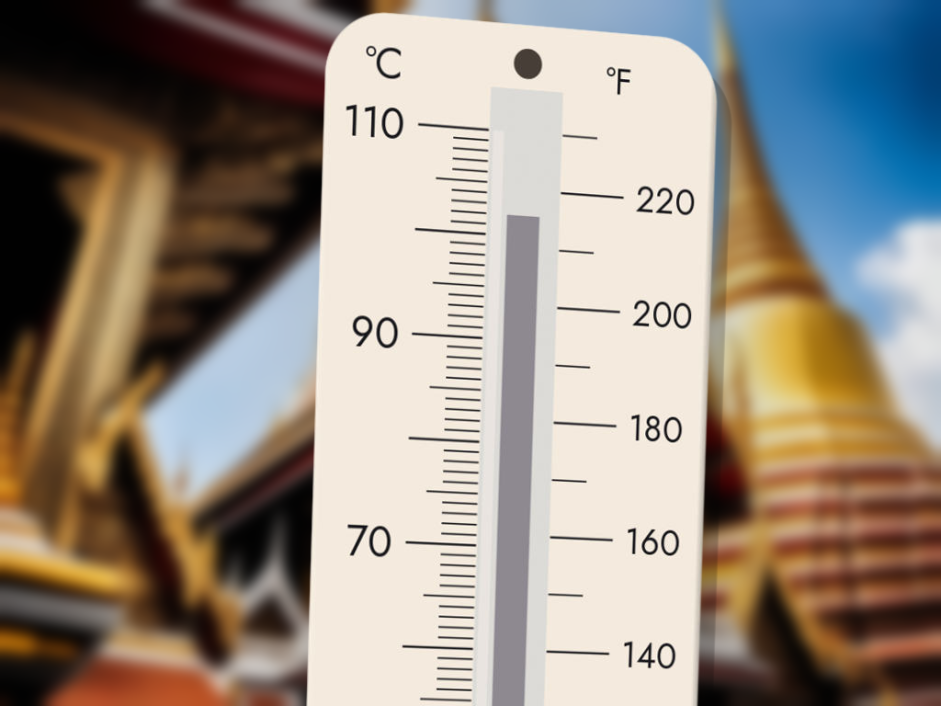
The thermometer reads 102 °C
